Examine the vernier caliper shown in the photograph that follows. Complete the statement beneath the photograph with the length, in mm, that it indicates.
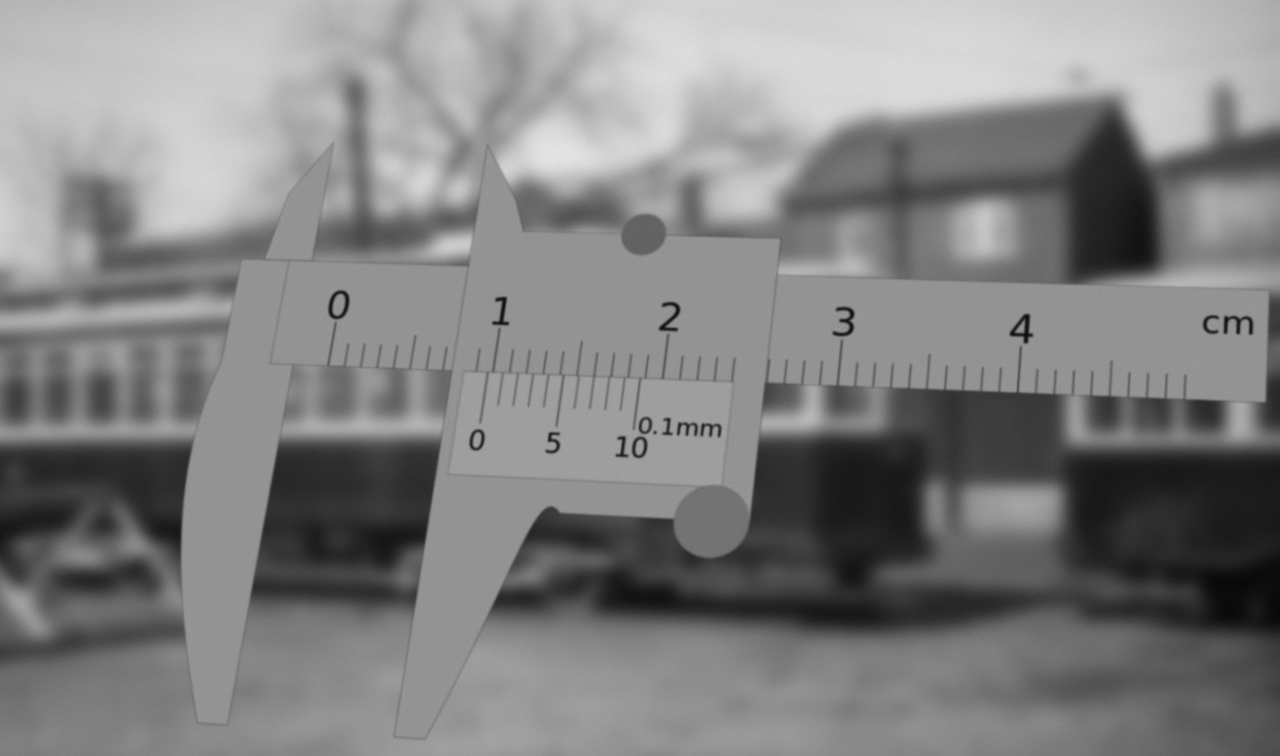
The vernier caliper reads 9.7 mm
